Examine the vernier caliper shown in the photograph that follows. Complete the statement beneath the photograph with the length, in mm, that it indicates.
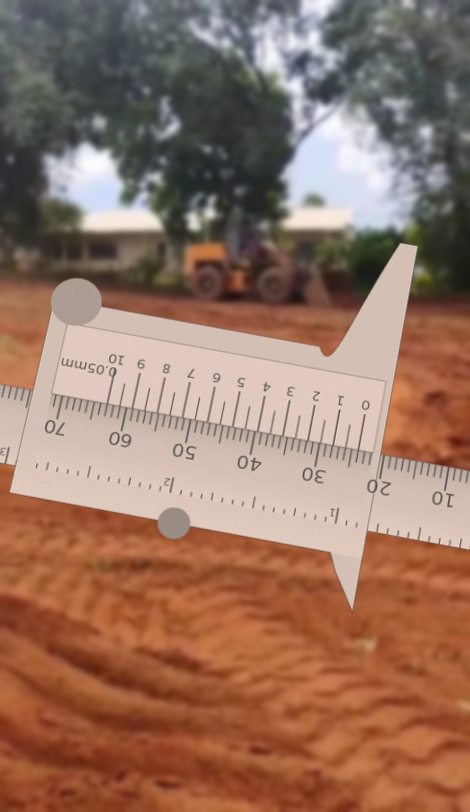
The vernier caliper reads 24.0 mm
